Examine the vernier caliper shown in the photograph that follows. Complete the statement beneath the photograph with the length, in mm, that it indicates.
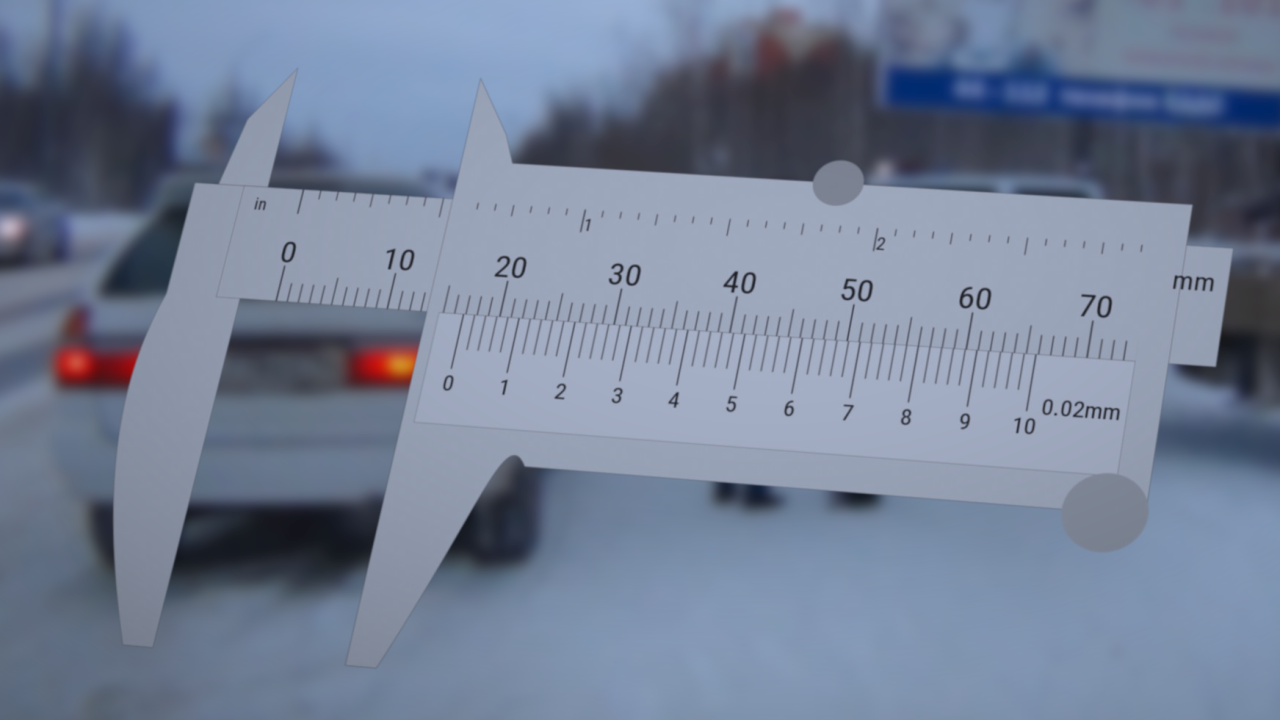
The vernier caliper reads 16.8 mm
